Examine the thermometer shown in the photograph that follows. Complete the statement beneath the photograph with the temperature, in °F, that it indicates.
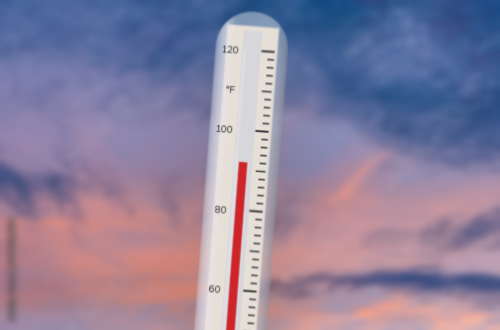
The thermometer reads 92 °F
